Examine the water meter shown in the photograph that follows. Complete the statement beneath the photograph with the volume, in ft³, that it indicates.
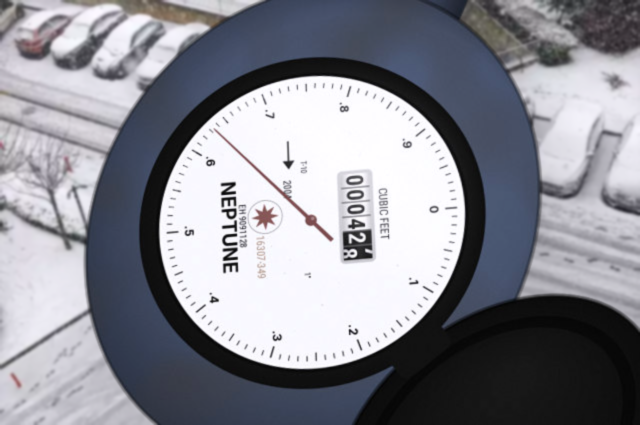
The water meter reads 427.63 ft³
